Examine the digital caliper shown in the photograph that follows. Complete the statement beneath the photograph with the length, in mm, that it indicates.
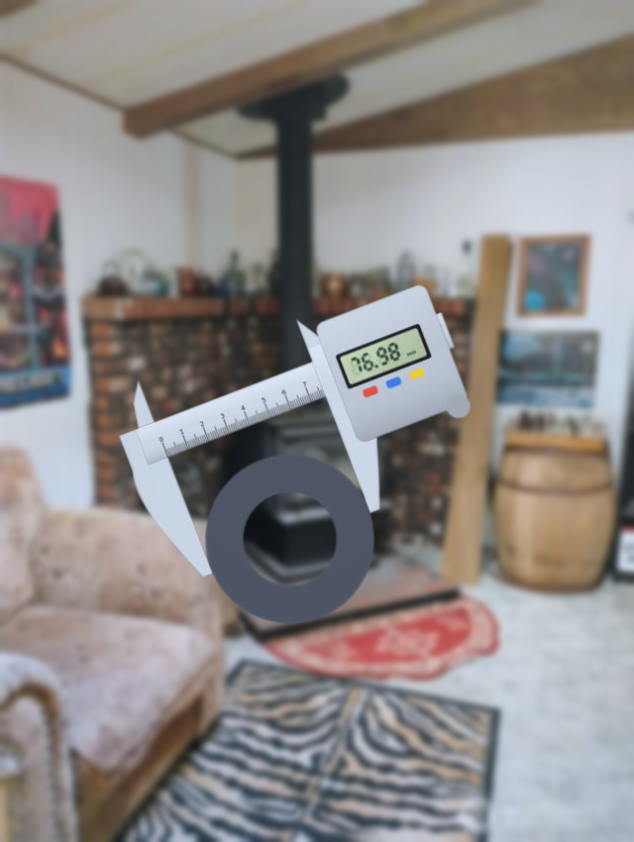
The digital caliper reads 76.98 mm
